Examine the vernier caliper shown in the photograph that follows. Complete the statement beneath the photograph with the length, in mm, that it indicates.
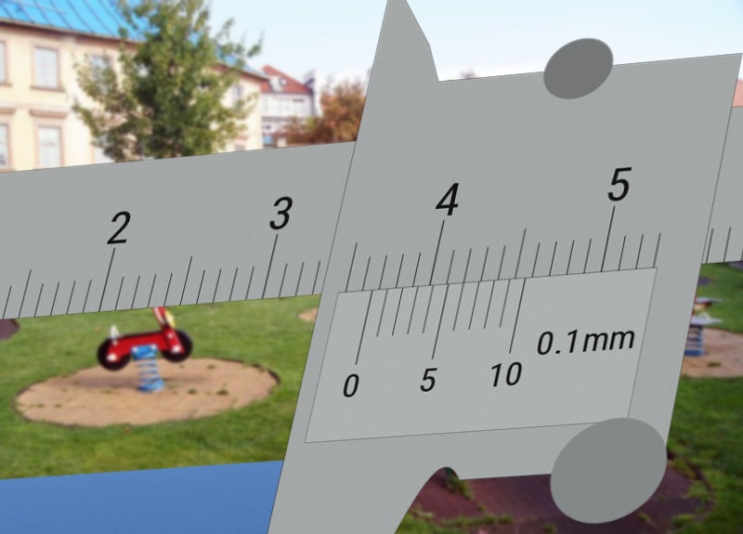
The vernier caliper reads 36.6 mm
